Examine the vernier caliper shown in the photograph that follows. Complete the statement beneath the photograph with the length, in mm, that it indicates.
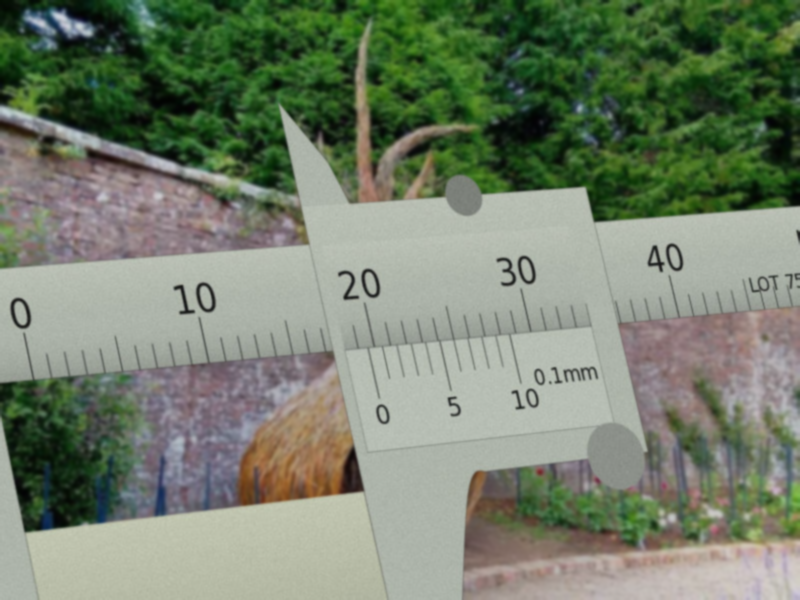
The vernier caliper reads 19.6 mm
